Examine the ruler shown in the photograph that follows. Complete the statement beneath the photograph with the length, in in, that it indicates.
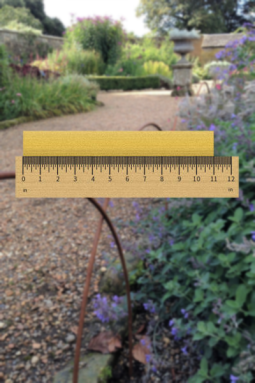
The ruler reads 11 in
